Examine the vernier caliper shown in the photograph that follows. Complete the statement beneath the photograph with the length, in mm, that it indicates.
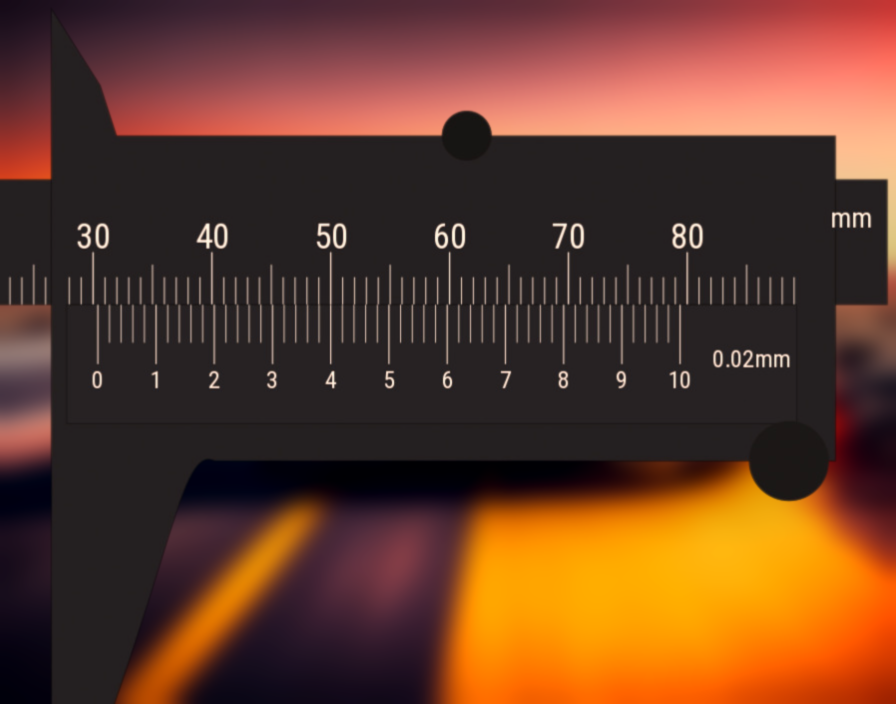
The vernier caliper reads 30.4 mm
